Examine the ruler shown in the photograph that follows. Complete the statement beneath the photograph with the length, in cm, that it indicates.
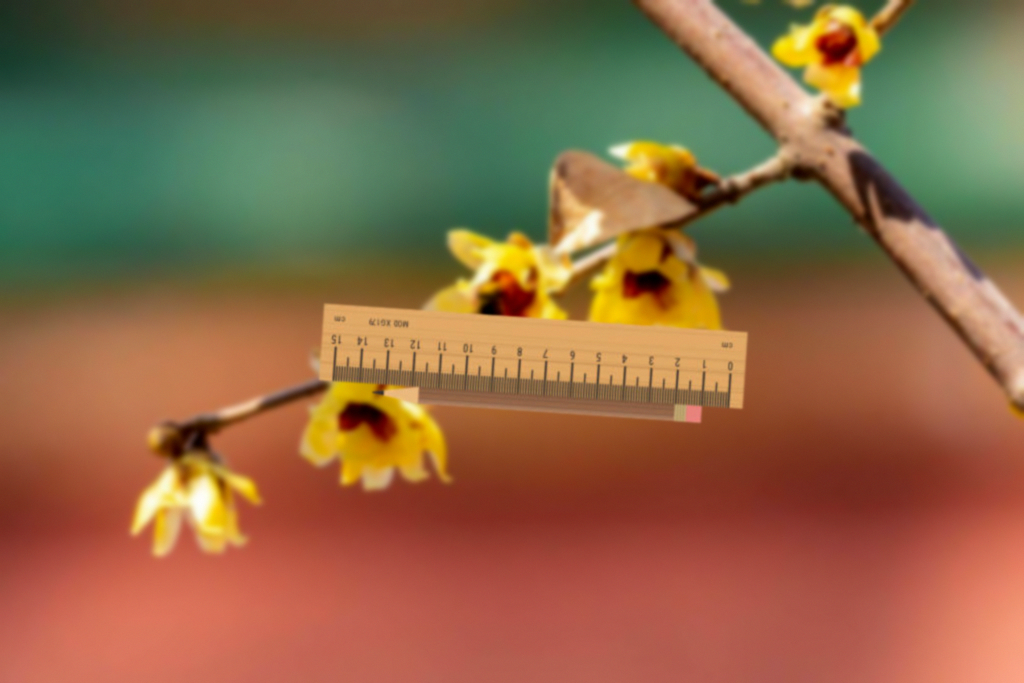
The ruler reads 12.5 cm
